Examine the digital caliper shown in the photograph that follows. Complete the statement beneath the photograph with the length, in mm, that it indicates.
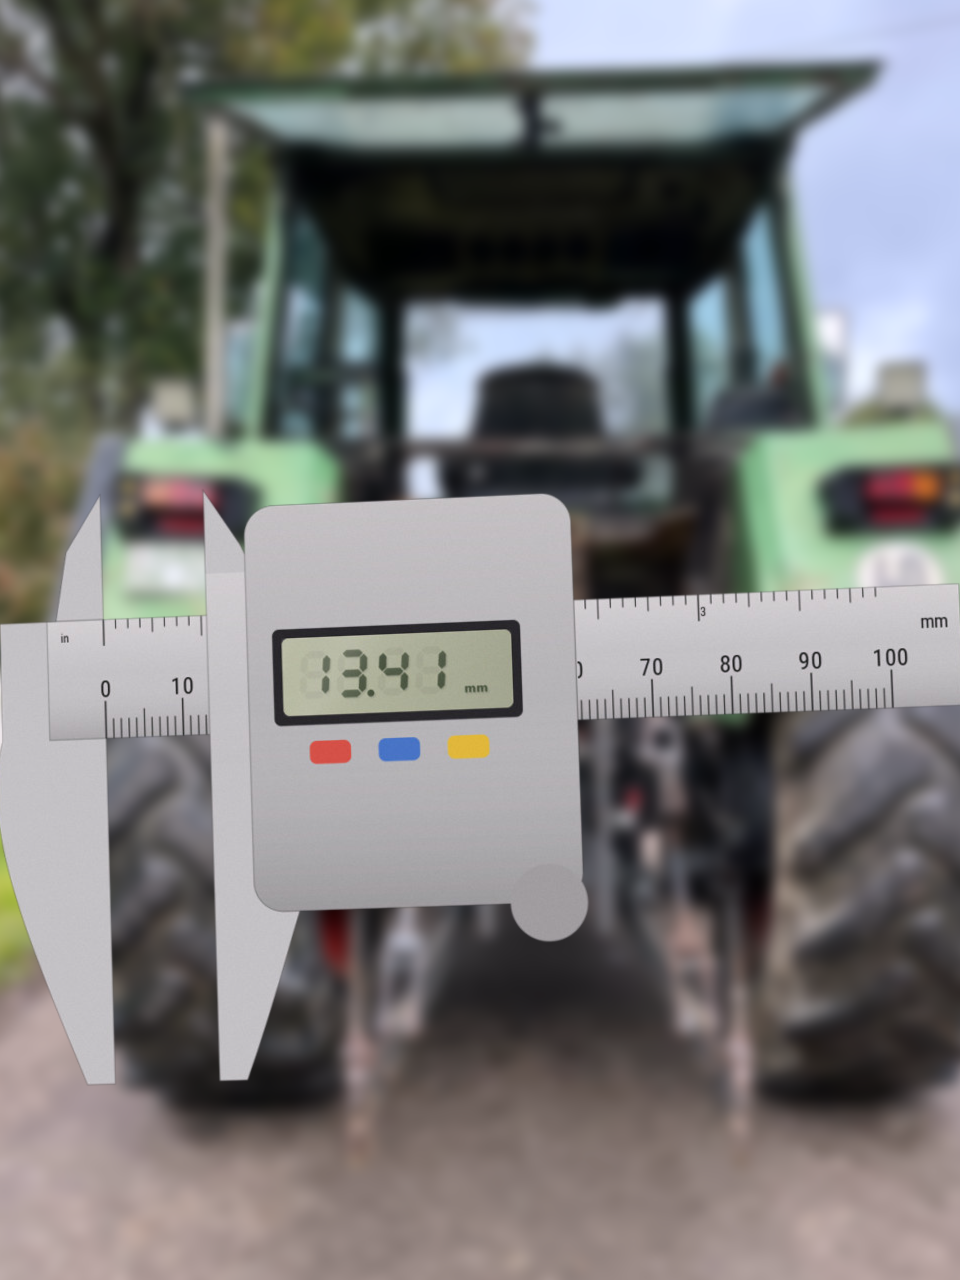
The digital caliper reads 13.41 mm
